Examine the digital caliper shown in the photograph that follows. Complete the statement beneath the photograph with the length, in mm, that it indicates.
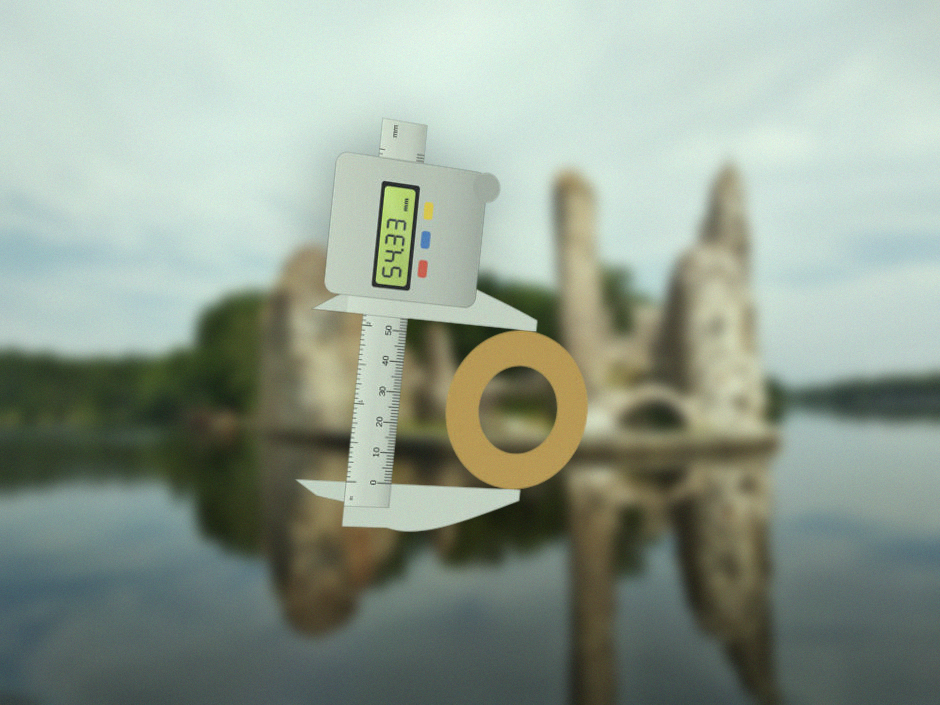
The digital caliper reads 54.33 mm
